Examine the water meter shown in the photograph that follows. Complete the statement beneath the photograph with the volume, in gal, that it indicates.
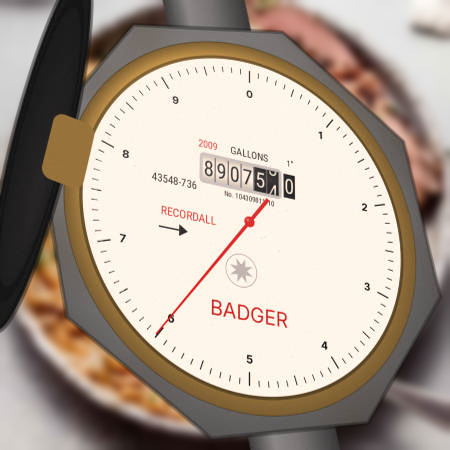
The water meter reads 8907536.0 gal
